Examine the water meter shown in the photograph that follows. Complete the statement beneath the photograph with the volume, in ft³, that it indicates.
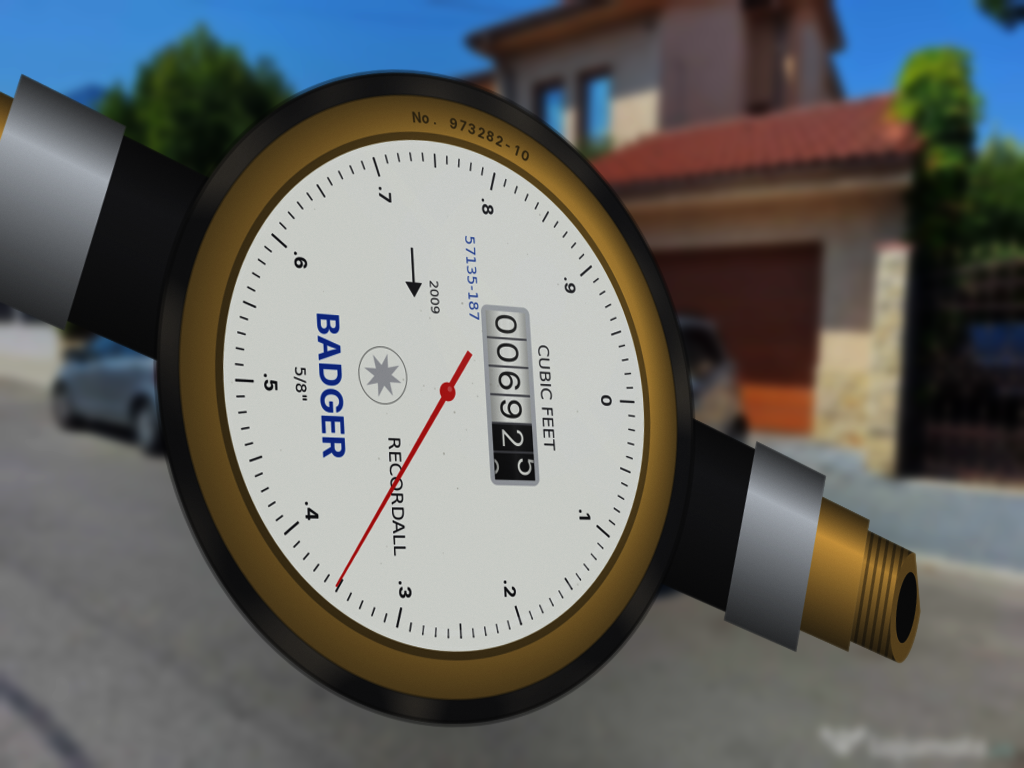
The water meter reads 6925.35 ft³
